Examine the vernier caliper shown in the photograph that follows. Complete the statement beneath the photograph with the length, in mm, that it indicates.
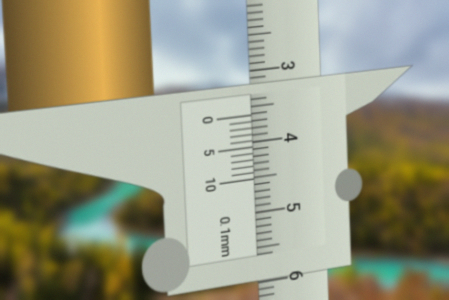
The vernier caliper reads 36.2 mm
